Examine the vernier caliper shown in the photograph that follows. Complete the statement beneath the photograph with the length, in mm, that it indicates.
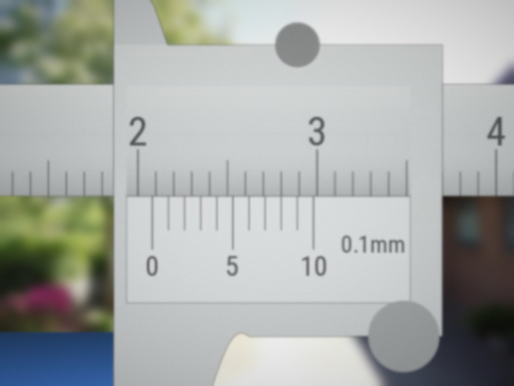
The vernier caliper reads 20.8 mm
